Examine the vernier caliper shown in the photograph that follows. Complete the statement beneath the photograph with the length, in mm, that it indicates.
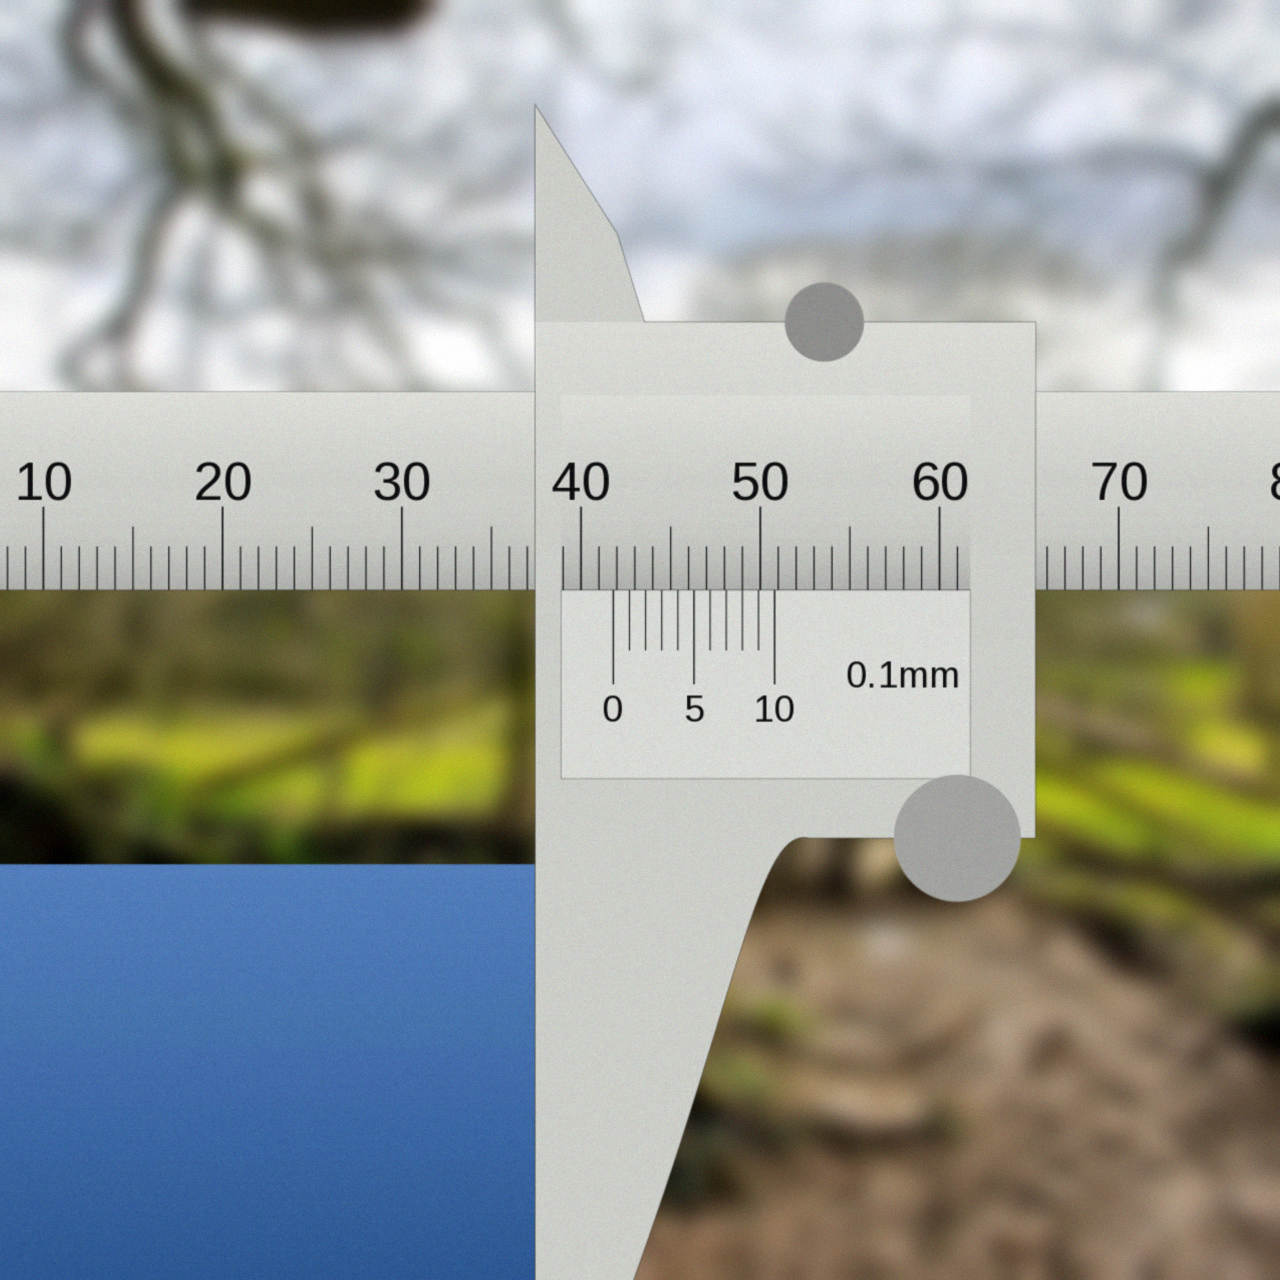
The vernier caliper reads 41.8 mm
